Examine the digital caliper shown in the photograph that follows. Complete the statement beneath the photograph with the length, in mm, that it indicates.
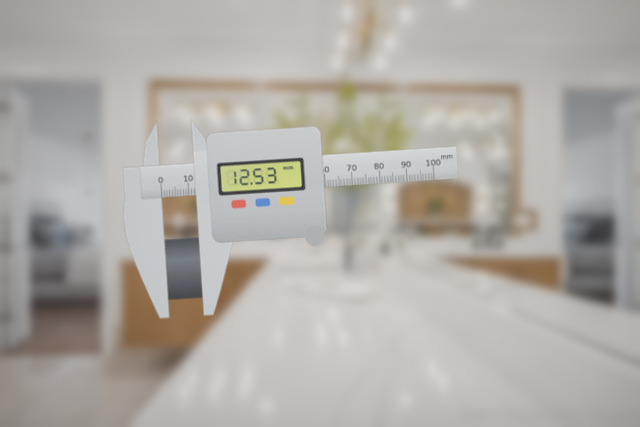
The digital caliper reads 12.53 mm
